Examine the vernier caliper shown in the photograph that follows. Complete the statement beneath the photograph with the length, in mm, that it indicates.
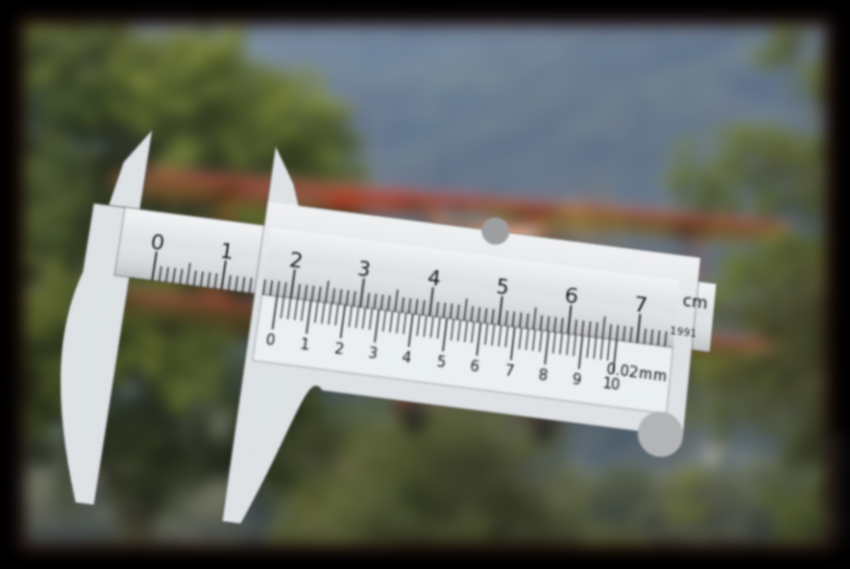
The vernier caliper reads 18.0 mm
